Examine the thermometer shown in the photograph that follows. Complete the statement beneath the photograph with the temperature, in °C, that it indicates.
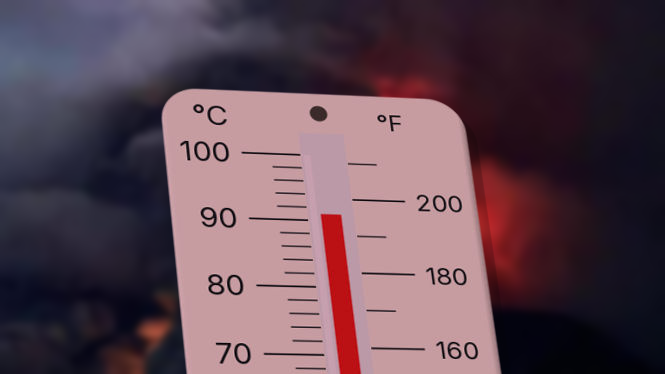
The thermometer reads 91 °C
